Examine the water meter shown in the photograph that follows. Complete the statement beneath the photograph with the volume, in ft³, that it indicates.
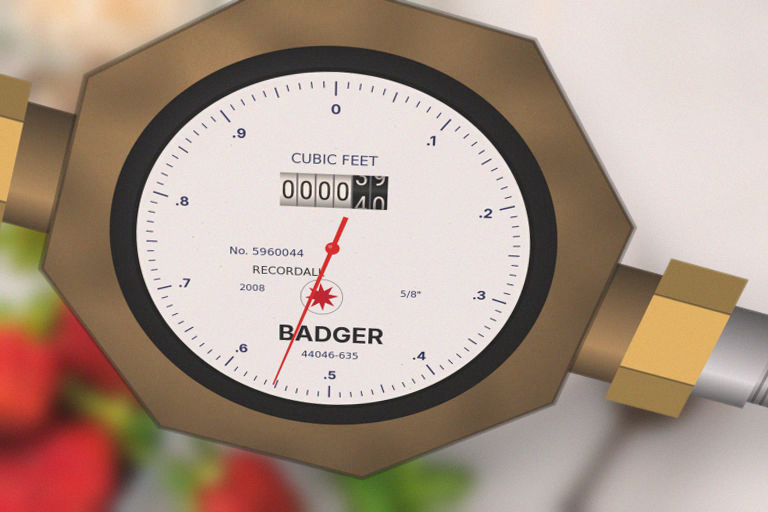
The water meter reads 39.55 ft³
